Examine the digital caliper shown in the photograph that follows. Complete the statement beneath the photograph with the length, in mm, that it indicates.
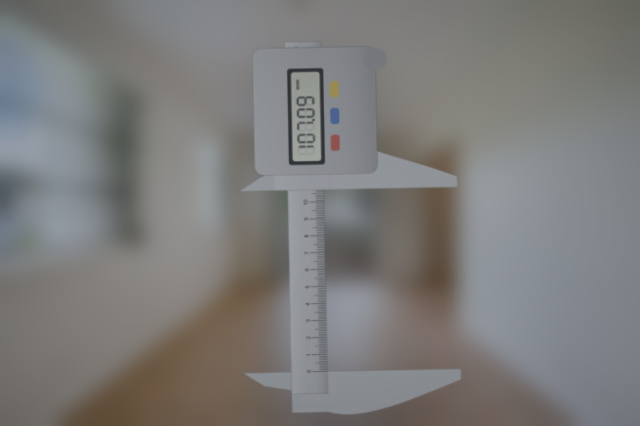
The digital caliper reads 107.09 mm
